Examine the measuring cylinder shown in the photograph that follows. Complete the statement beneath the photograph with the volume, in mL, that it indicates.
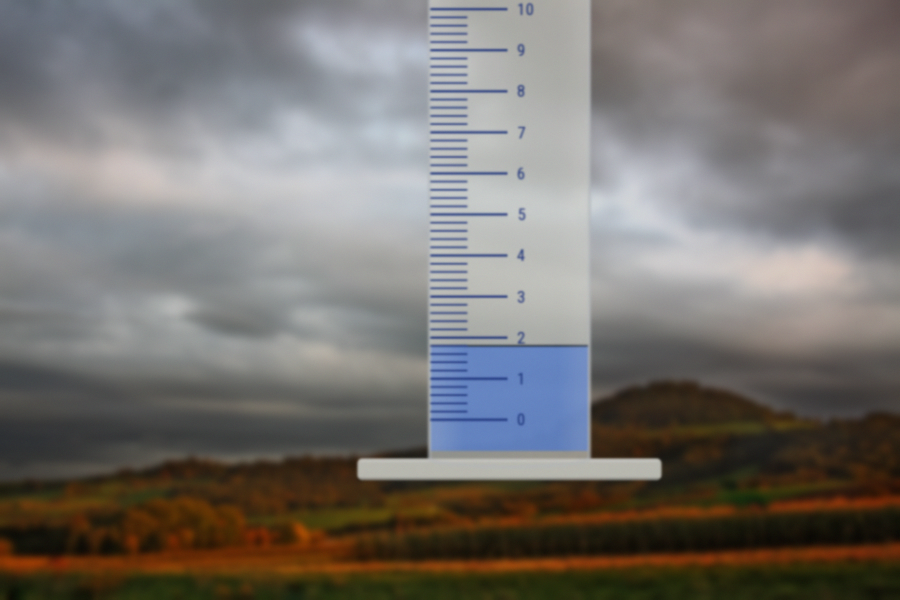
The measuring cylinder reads 1.8 mL
